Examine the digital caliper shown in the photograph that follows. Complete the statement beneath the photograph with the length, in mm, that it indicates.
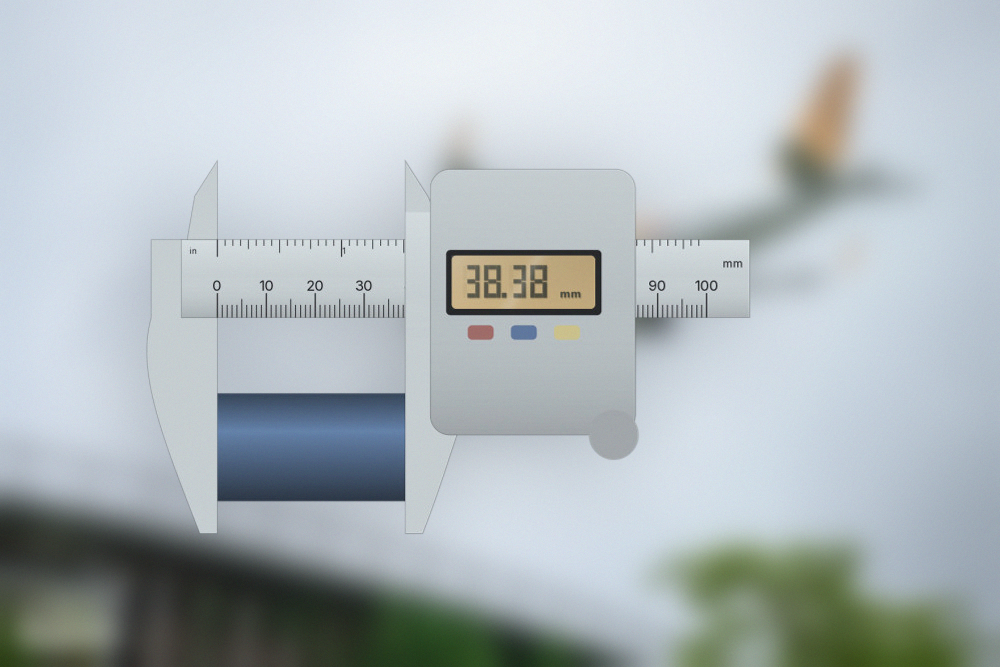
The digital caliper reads 38.38 mm
